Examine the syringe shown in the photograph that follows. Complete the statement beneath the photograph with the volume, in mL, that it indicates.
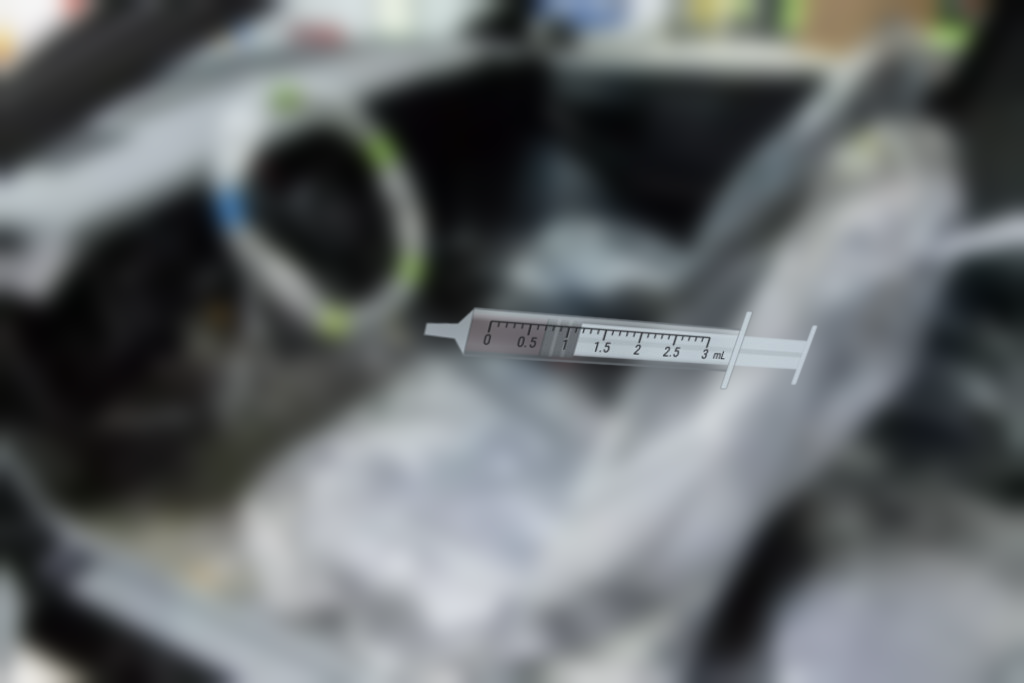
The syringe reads 0.7 mL
